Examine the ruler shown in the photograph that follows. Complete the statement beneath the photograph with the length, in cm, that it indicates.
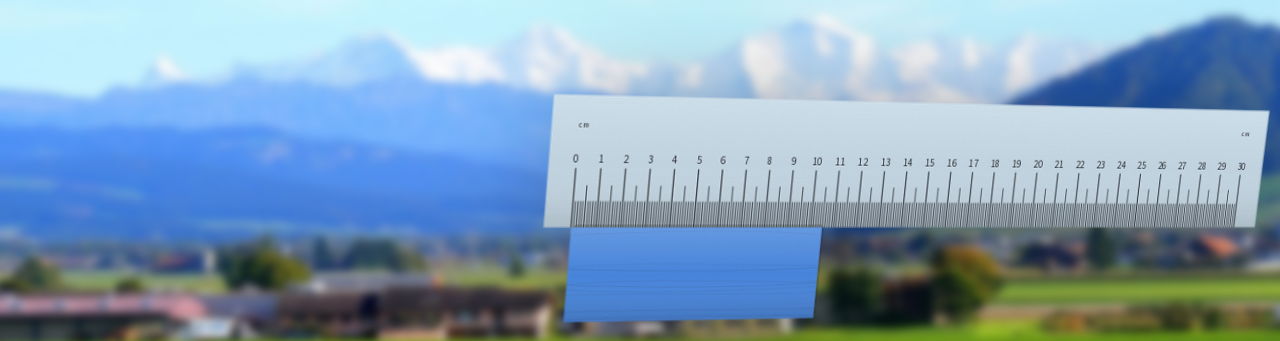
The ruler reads 10.5 cm
